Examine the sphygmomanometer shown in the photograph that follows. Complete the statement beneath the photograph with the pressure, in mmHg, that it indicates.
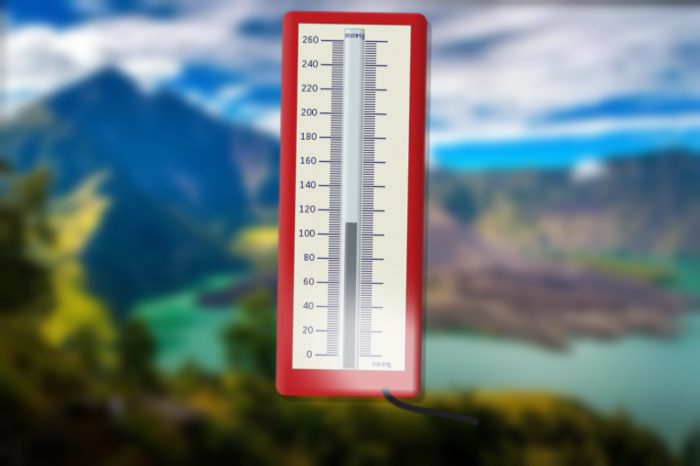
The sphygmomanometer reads 110 mmHg
